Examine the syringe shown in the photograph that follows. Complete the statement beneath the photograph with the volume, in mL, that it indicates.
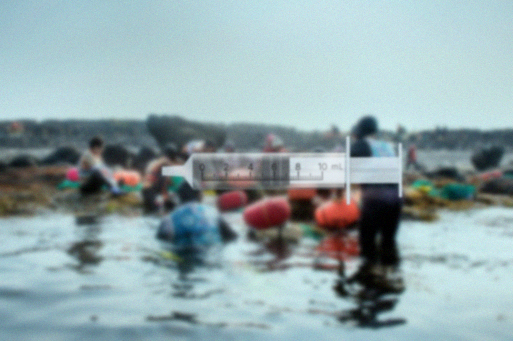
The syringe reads 5 mL
